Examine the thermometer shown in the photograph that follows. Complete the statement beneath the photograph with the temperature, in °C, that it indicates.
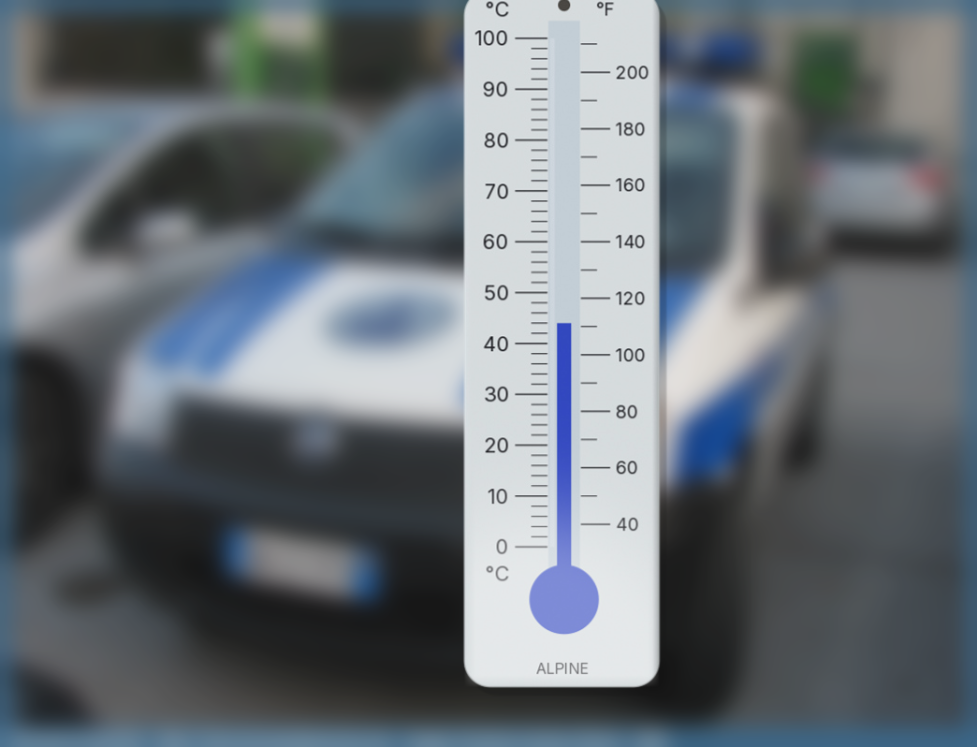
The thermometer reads 44 °C
